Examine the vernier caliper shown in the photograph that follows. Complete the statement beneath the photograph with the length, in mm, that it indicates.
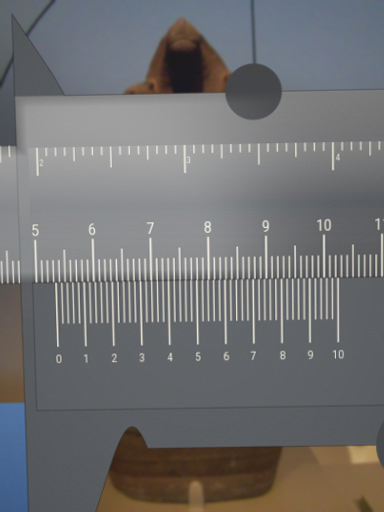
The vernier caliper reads 53.4 mm
